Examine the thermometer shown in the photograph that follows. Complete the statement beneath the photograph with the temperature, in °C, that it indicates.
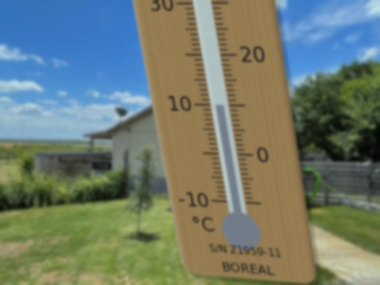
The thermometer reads 10 °C
